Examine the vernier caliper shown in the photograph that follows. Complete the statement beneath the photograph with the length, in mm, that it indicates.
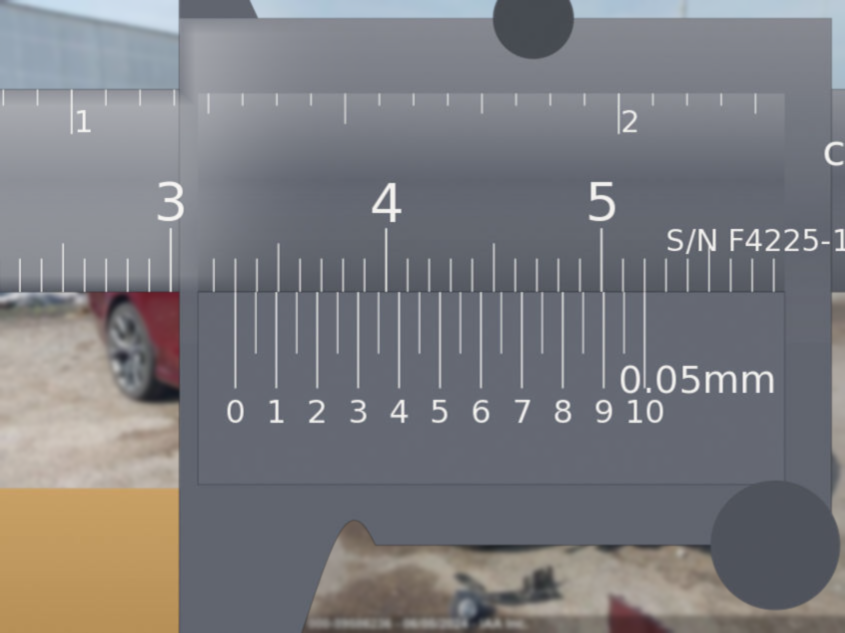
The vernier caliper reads 33.0 mm
